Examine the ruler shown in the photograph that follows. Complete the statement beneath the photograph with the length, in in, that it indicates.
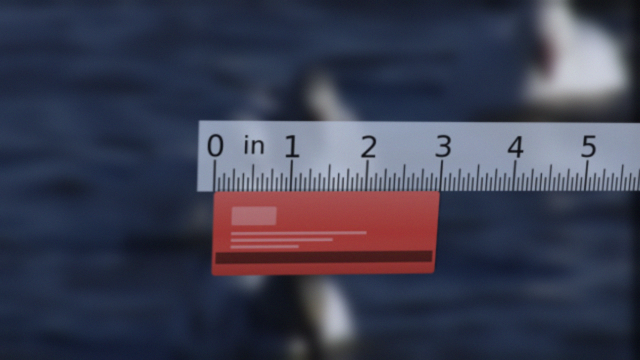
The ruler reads 3 in
